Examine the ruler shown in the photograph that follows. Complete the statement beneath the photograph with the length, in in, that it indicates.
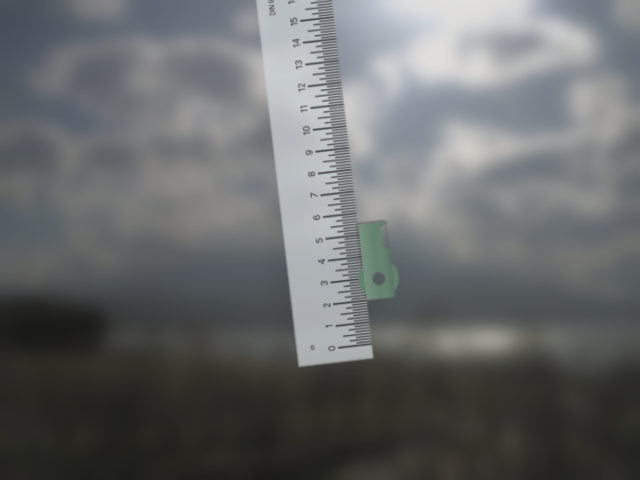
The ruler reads 3.5 in
